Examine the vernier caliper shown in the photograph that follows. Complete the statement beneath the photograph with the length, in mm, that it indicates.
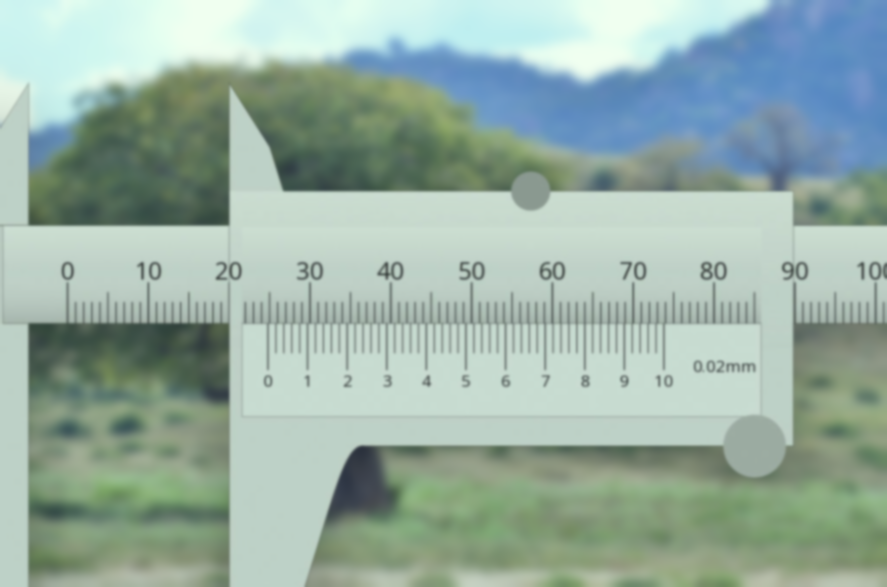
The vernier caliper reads 24.8 mm
